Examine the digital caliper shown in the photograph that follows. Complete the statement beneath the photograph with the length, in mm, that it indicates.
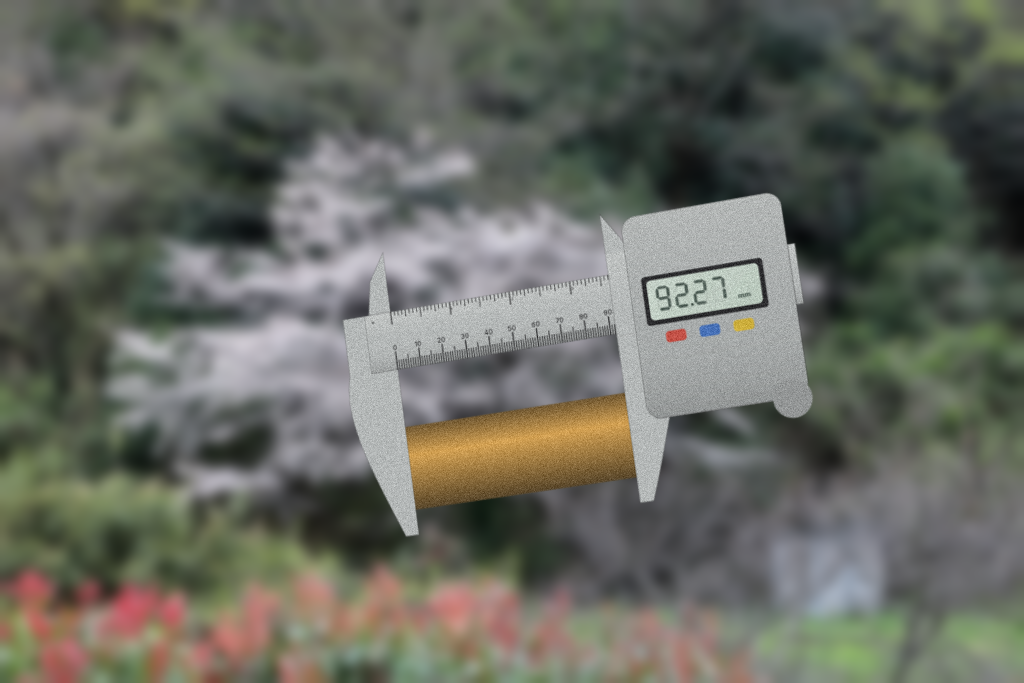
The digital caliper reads 92.27 mm
